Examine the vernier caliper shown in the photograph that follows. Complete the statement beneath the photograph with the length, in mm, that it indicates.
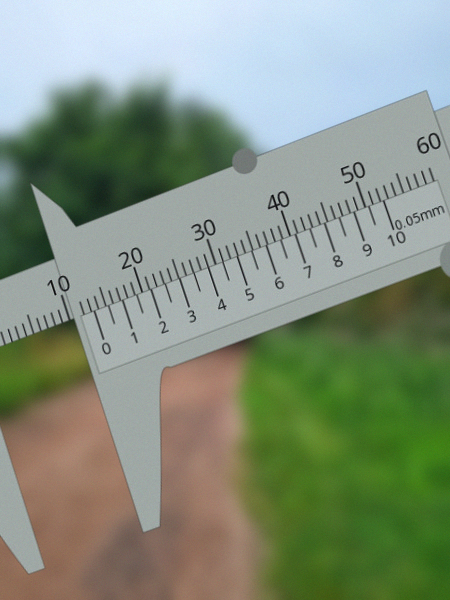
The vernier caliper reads 13.4 mm
